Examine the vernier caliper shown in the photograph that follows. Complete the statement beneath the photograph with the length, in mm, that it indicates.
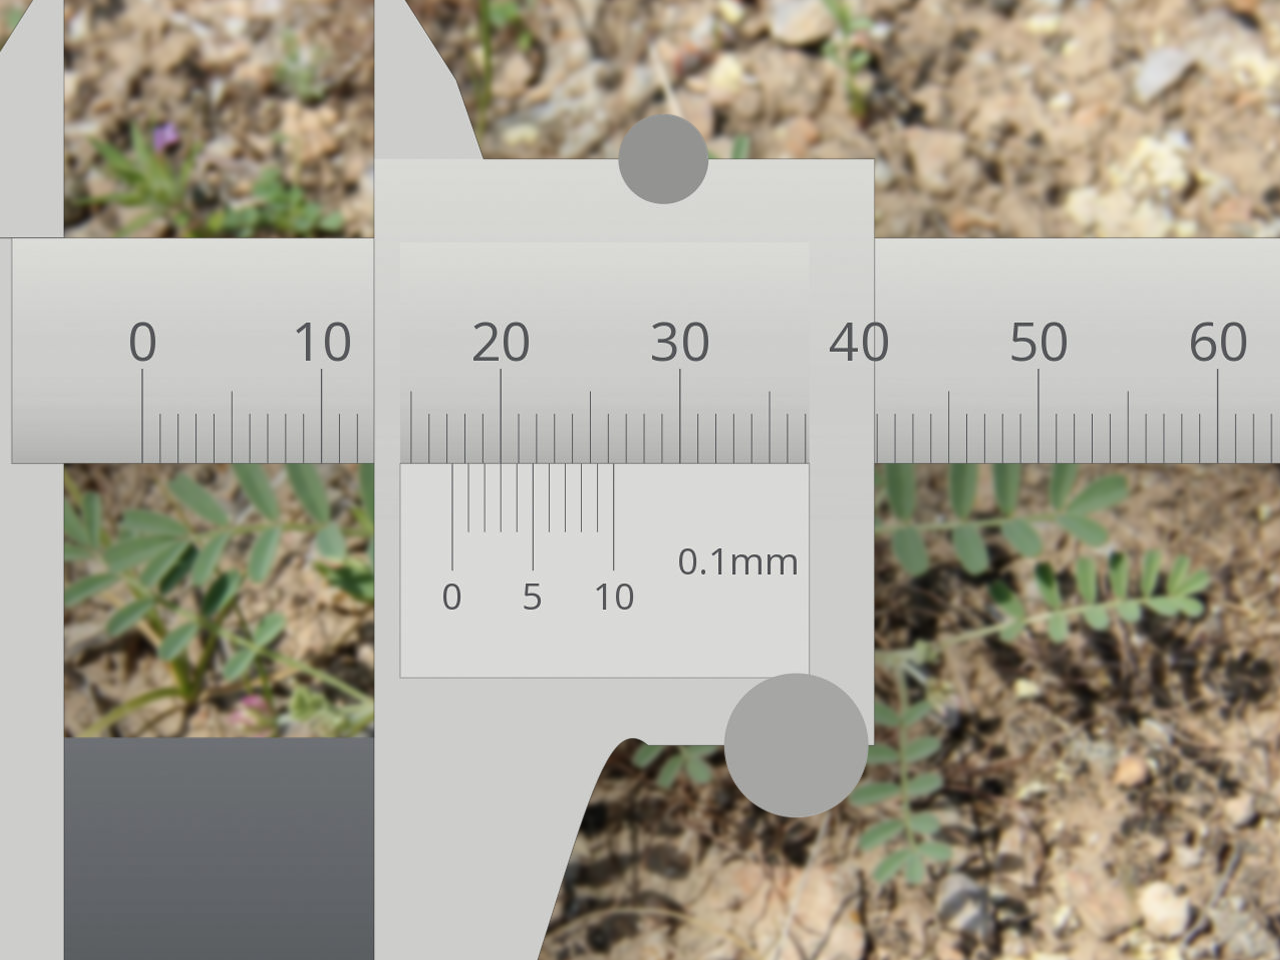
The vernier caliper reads 17.3 mm
